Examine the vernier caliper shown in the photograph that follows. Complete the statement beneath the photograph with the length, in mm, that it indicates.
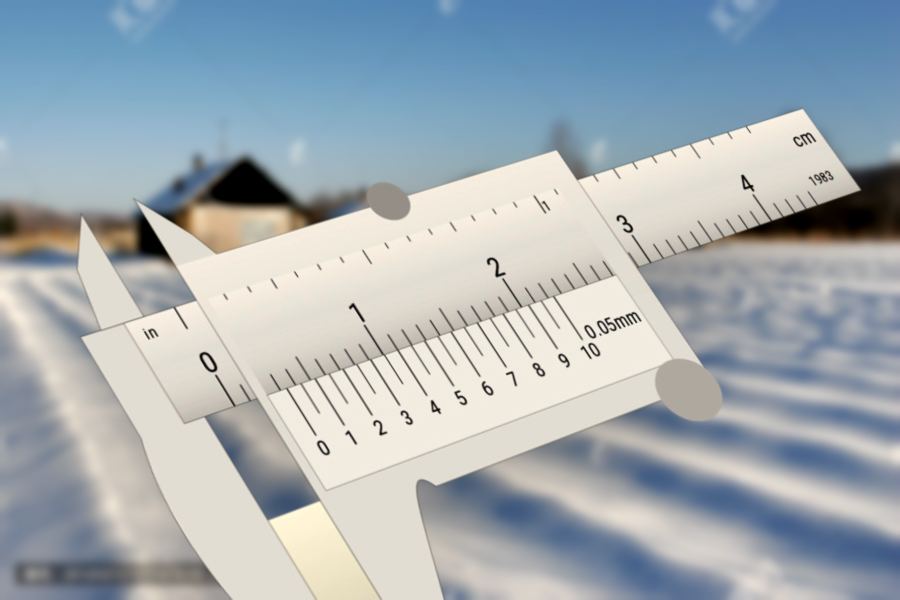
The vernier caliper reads 3.4 mm
